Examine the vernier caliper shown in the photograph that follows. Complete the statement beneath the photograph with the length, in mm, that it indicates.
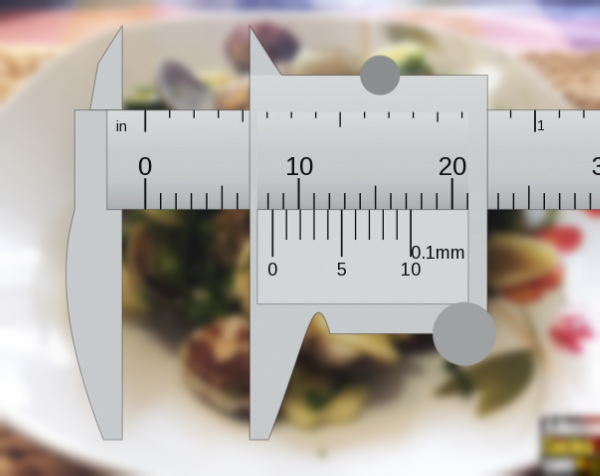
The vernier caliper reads 8.3 mm
